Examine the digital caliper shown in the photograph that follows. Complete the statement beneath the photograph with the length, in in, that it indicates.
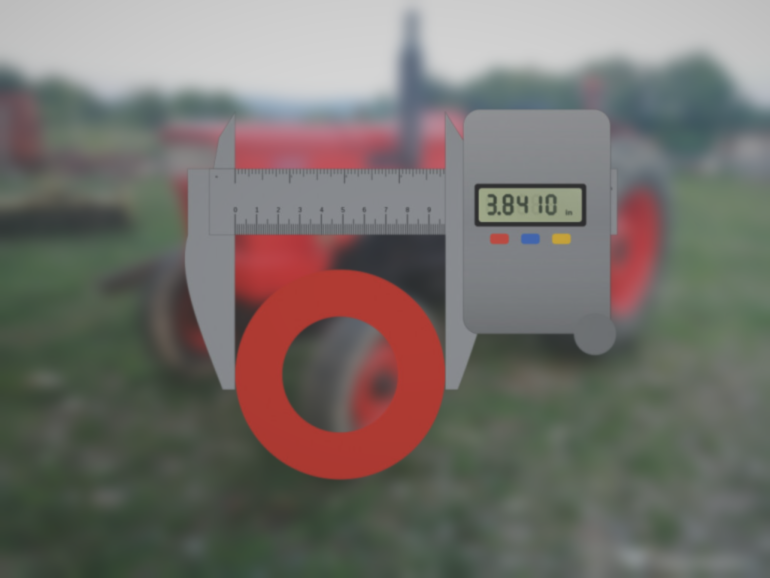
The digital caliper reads 3.8410 in
